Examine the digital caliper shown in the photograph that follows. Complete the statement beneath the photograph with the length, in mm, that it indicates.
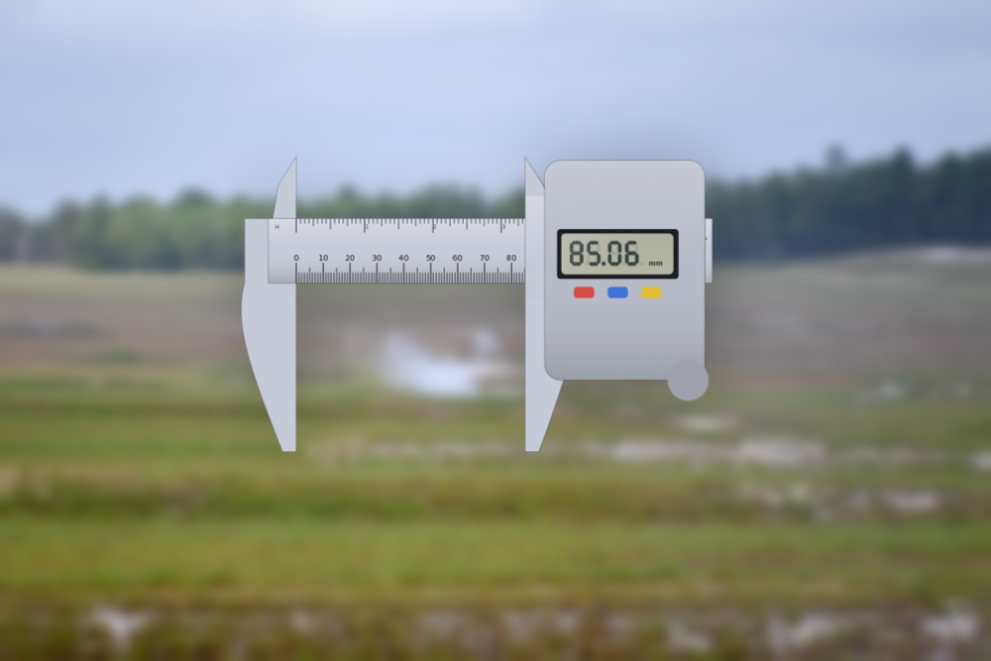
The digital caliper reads 85.06 mm
